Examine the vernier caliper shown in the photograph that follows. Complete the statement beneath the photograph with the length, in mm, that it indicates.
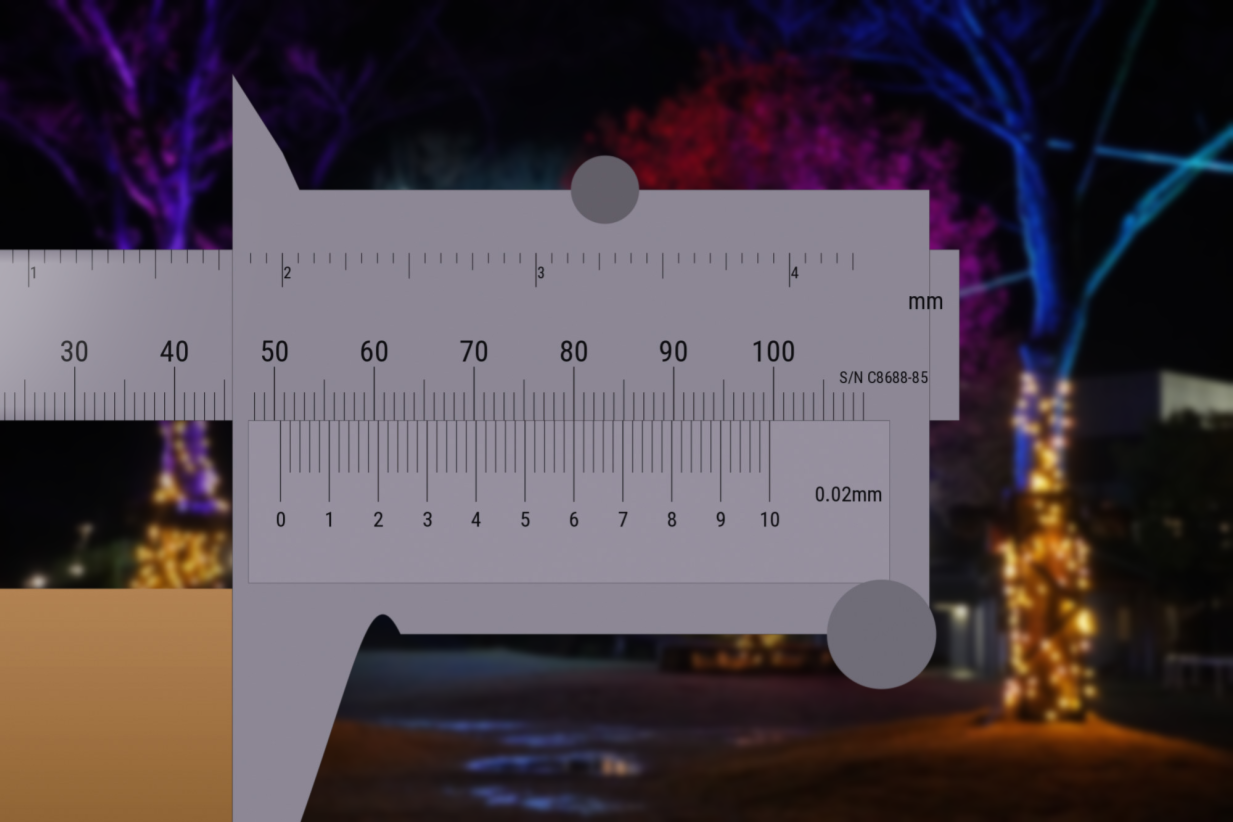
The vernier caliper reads 50.6 mm
